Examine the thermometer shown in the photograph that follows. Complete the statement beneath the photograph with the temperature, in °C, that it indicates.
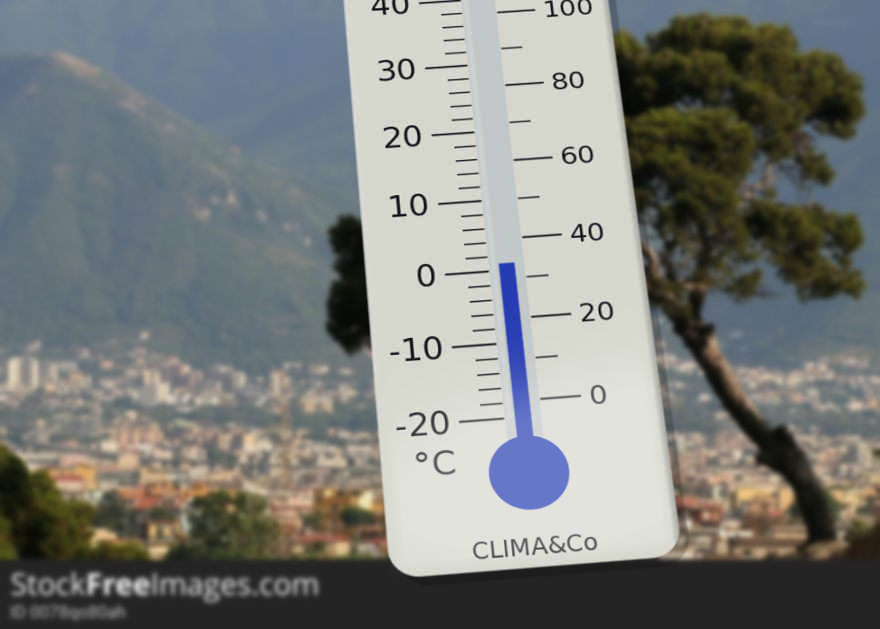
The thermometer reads 1 °C
